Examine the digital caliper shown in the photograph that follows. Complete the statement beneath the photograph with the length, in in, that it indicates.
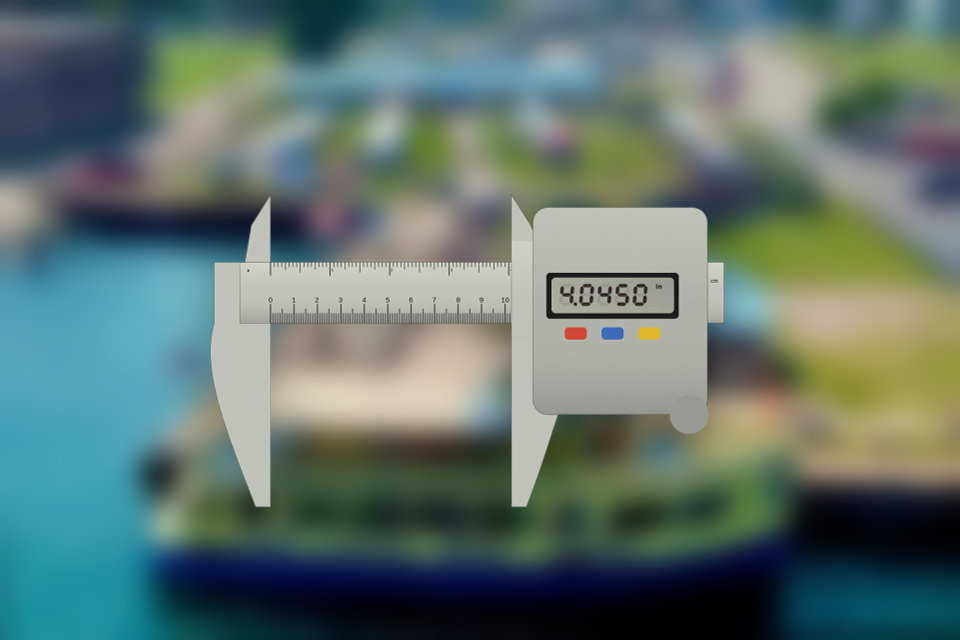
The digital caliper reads 4.0450 in
